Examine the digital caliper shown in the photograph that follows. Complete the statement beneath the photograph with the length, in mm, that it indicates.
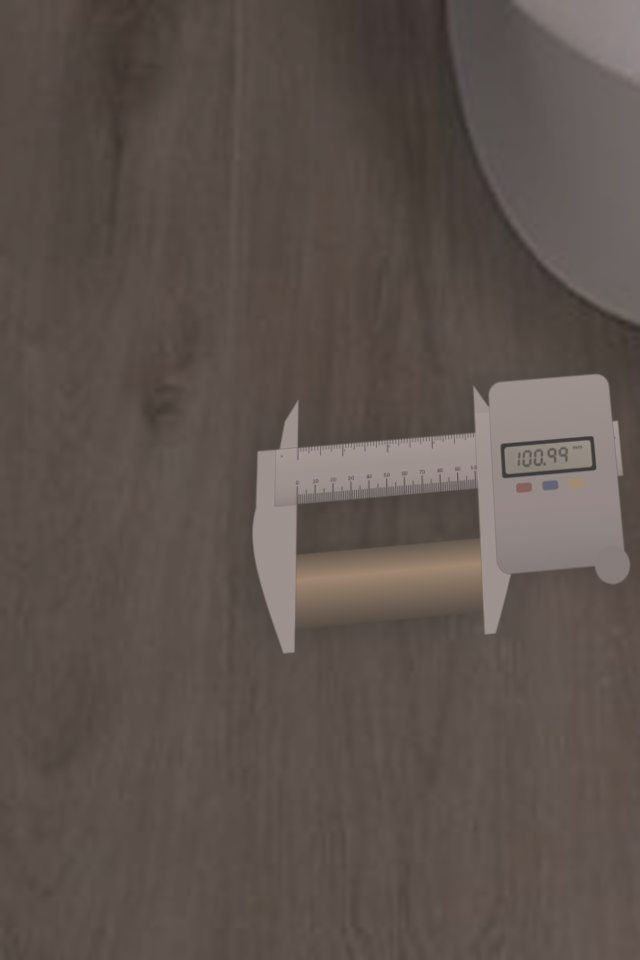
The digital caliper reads 100.99 mm
